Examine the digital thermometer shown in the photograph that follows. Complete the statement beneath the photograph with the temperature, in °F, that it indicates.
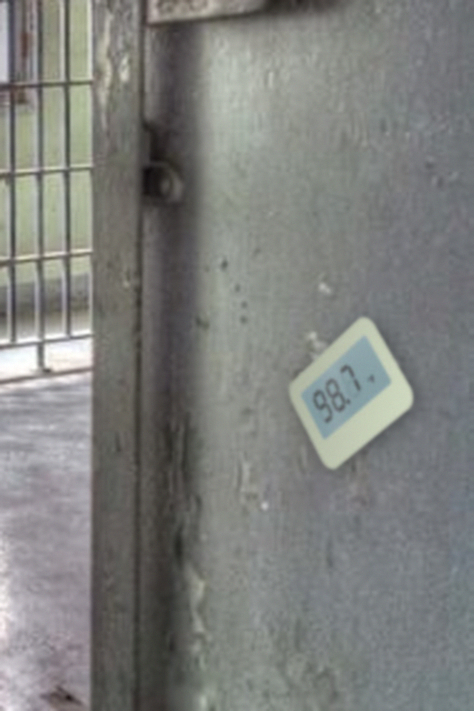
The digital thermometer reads 98.7 °F
